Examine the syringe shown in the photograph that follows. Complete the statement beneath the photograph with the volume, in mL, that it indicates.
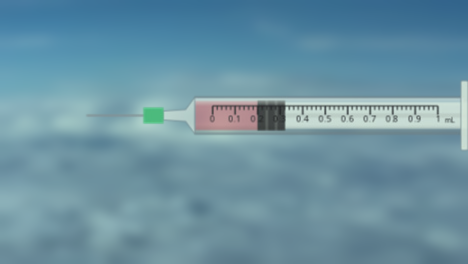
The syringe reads 0.2 mL
